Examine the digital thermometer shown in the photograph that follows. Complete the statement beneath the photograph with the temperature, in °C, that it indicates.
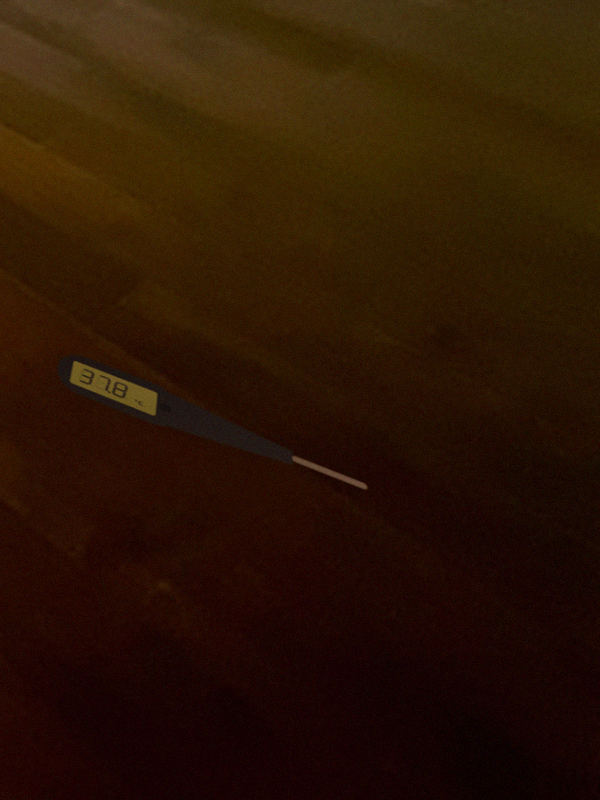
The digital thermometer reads 37.8 °C
